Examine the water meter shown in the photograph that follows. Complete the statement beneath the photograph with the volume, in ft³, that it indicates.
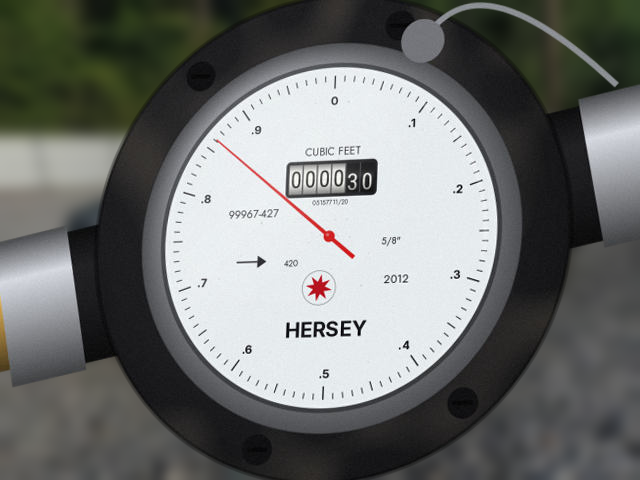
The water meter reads 29.86 ft³
